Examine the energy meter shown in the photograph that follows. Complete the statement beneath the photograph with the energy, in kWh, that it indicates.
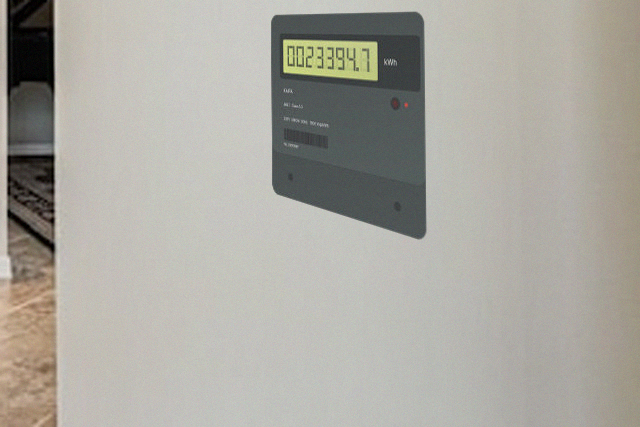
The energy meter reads 23394.7 kWh
